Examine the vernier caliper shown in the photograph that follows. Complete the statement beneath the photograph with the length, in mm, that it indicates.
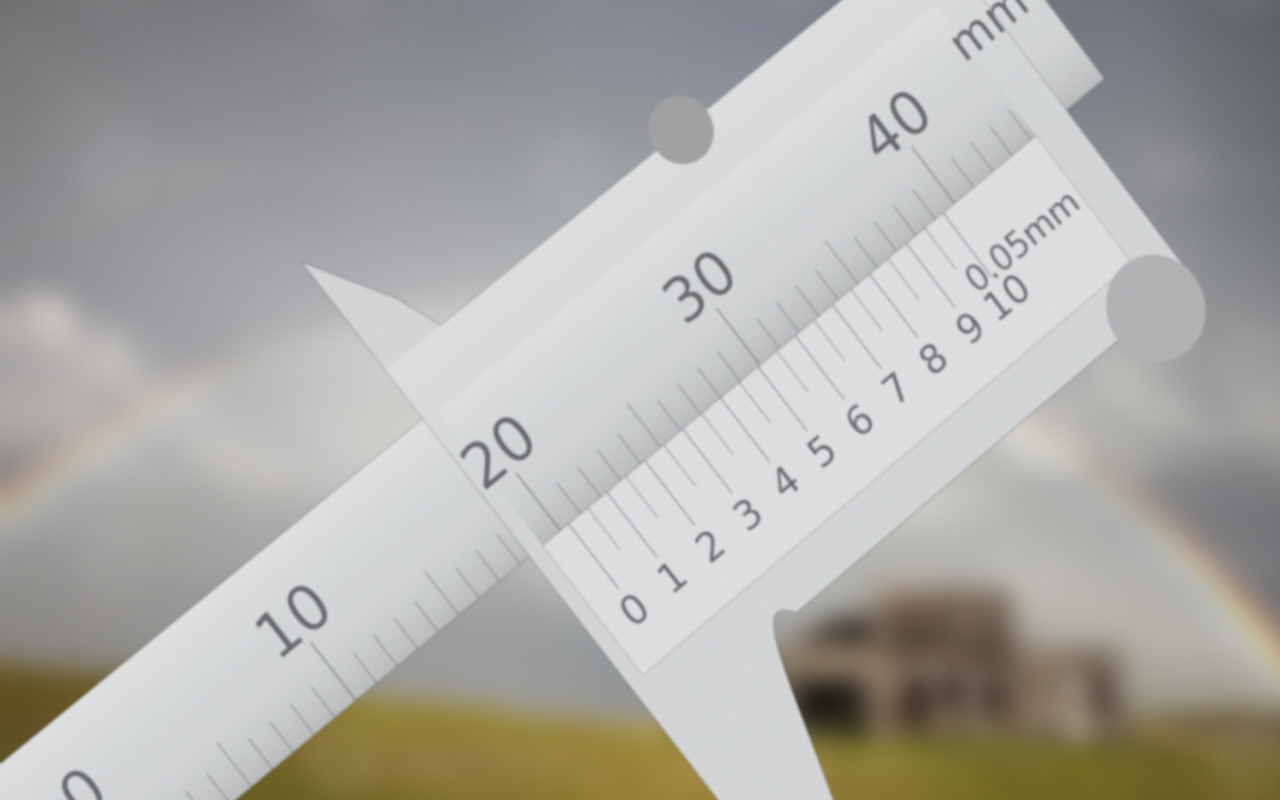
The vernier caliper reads 20.4 mm
